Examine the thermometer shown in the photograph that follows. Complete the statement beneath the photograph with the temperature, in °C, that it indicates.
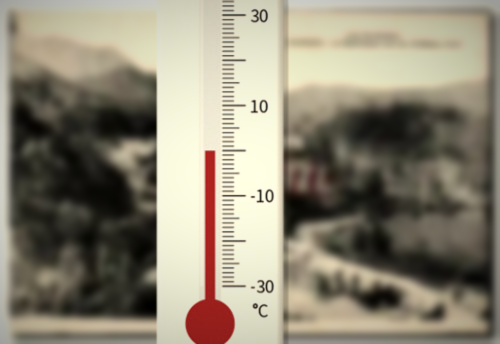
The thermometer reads 0 °C
